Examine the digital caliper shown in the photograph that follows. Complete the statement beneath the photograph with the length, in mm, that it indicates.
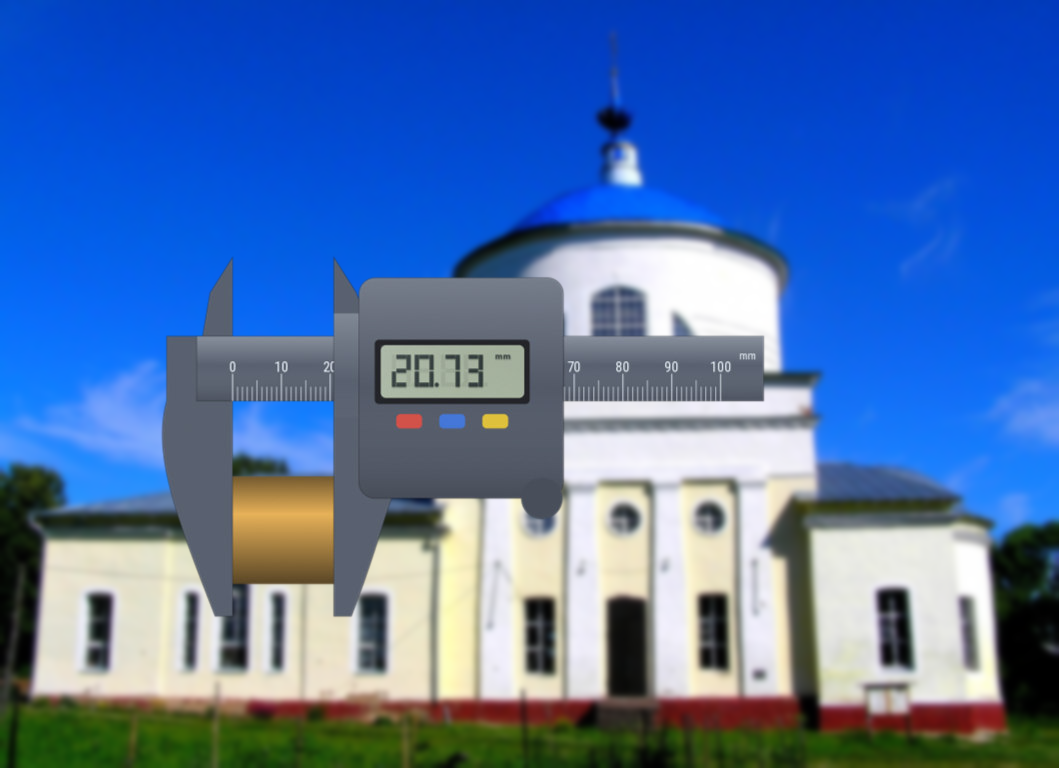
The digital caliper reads 20.73 mm
